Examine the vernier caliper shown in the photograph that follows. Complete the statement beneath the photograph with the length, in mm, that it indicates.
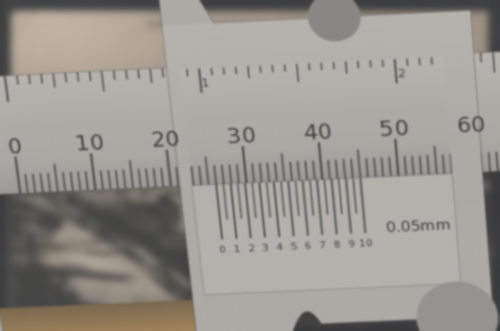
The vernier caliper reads 26.0 mm
